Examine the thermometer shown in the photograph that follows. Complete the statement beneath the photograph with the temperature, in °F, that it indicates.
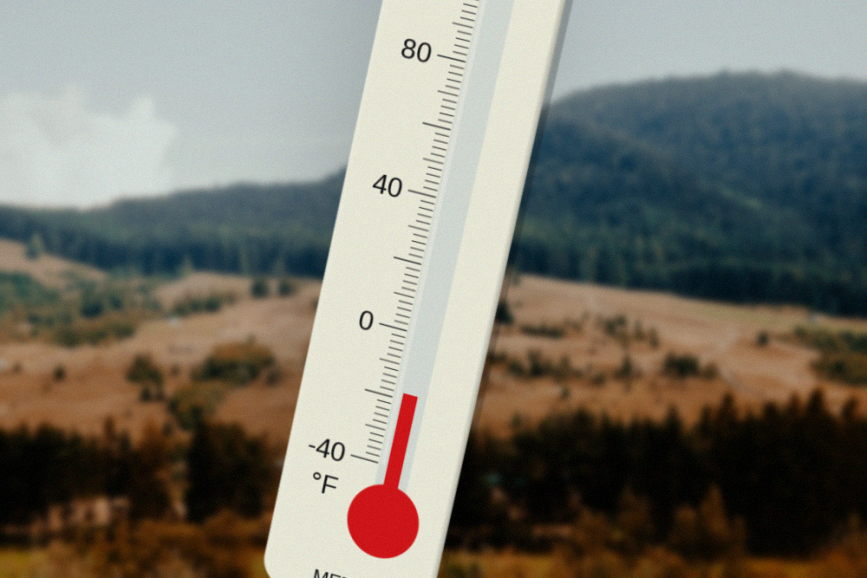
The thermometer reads -18 °F
